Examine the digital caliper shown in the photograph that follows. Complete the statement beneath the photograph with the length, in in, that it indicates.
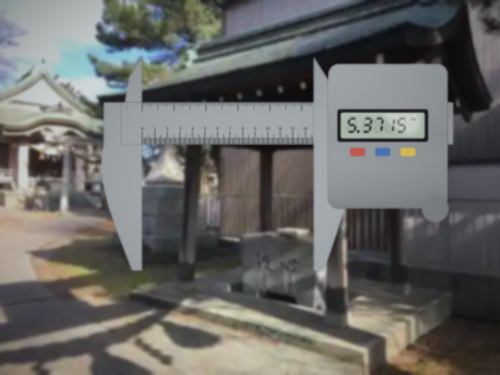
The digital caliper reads 5.3715 in
